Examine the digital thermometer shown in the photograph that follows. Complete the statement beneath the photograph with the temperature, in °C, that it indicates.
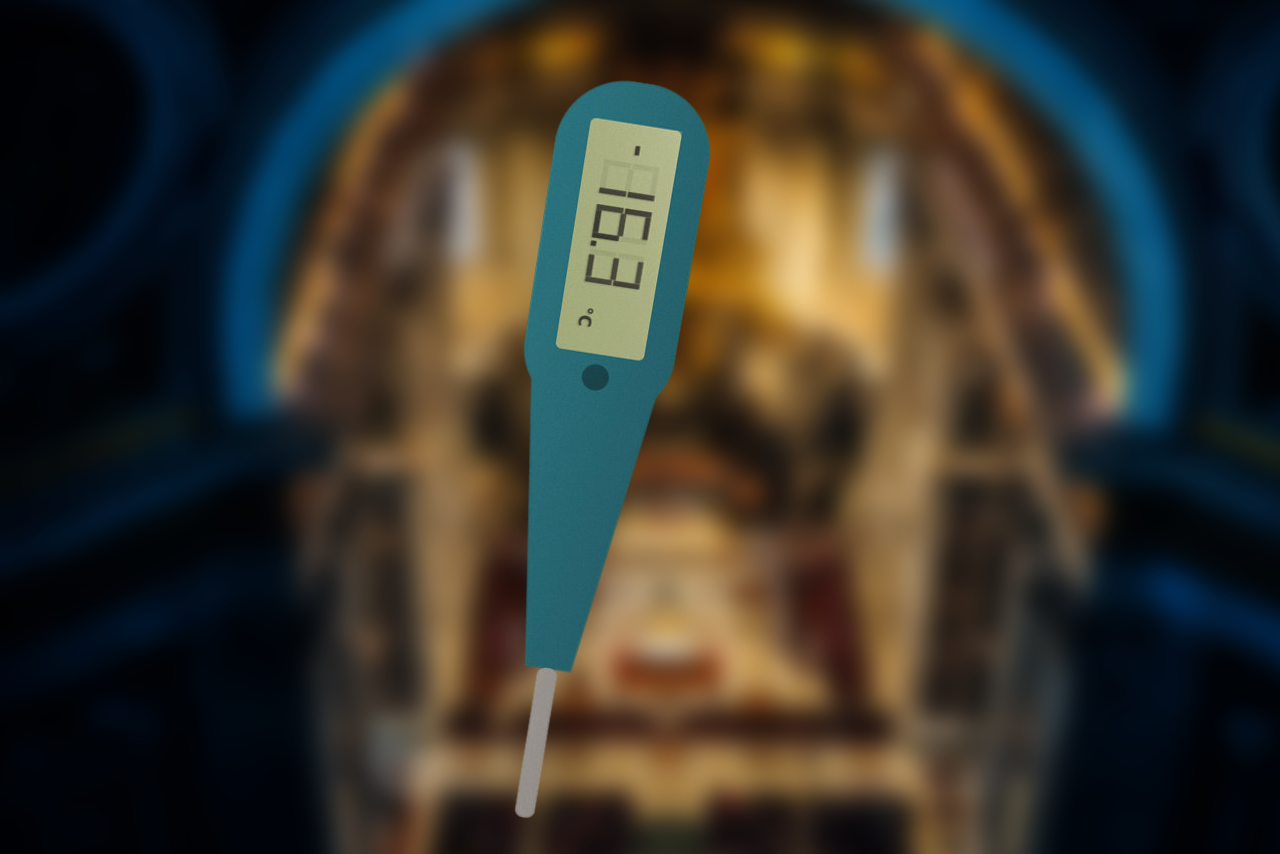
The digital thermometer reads -16.3 °C
